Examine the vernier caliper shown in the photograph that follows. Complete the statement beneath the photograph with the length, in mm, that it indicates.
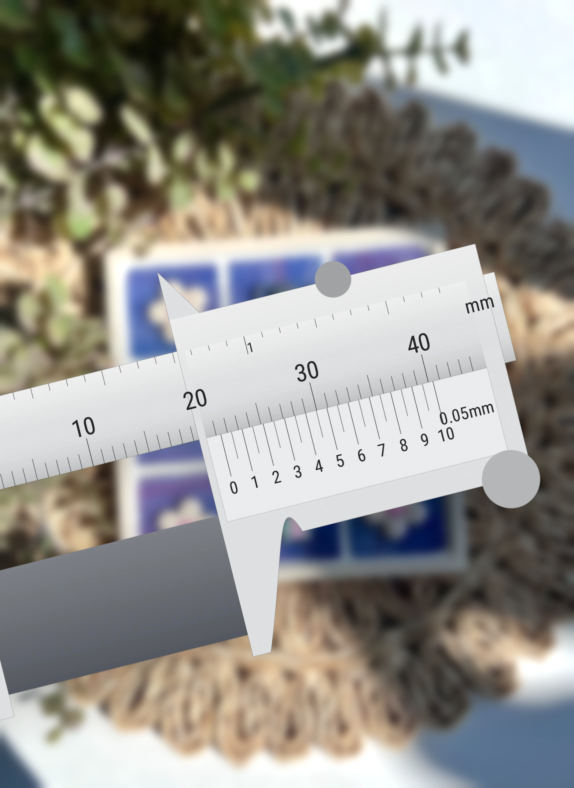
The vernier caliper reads 21.4 mm
